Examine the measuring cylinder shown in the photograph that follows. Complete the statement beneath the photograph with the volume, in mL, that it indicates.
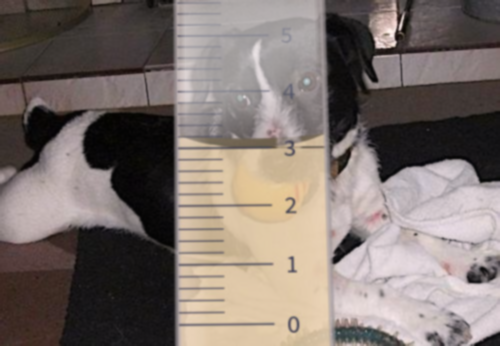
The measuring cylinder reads 3 mL
